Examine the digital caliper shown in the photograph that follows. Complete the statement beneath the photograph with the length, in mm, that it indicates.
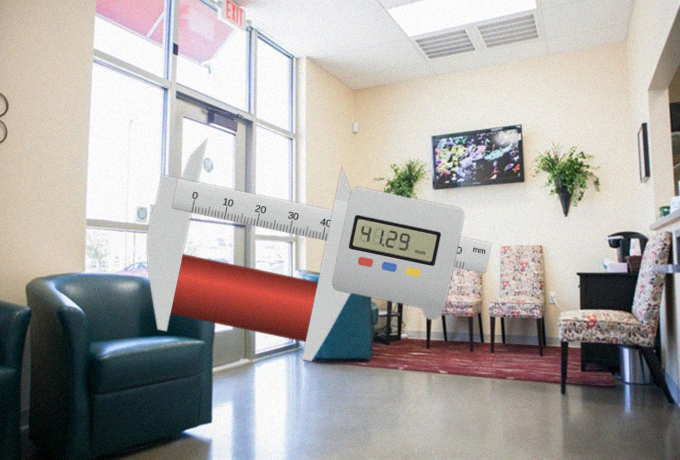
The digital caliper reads 41.29 mm
